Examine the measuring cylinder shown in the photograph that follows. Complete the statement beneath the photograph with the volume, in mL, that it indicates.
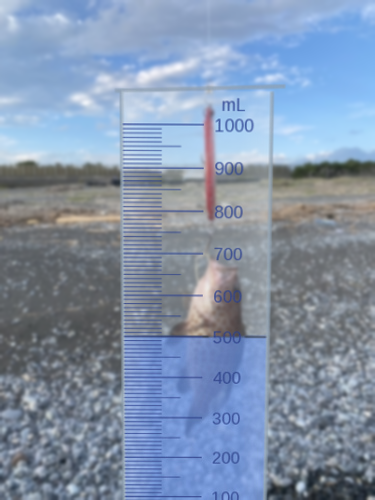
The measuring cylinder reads 500 mL
